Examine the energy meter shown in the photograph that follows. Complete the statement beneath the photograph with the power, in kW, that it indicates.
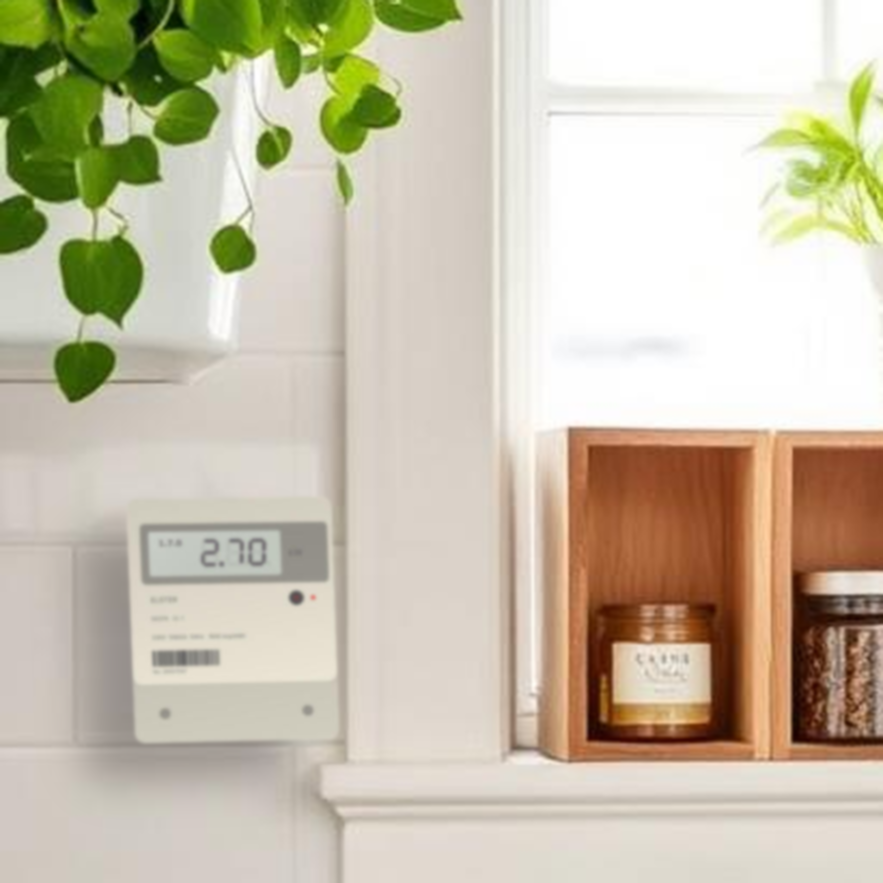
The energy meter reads 2.70 kW
